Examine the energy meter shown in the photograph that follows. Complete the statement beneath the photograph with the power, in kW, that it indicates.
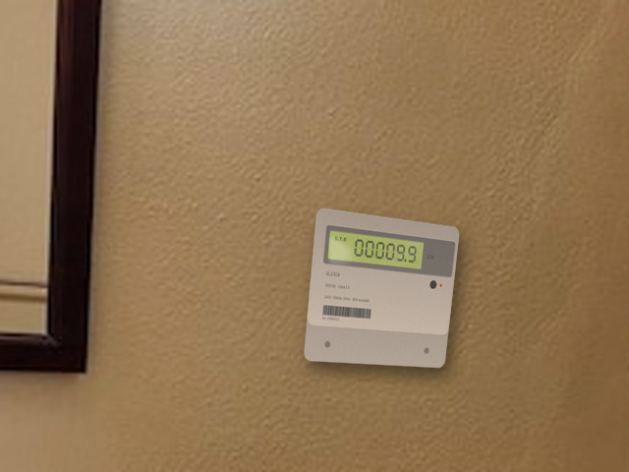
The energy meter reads 9.9 kW
